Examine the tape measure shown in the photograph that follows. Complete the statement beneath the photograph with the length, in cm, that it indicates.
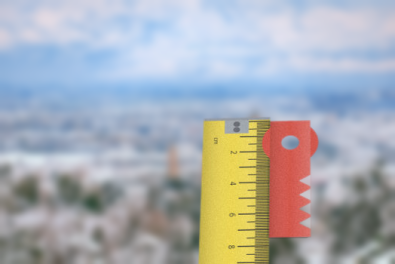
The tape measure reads 7.5 cm
